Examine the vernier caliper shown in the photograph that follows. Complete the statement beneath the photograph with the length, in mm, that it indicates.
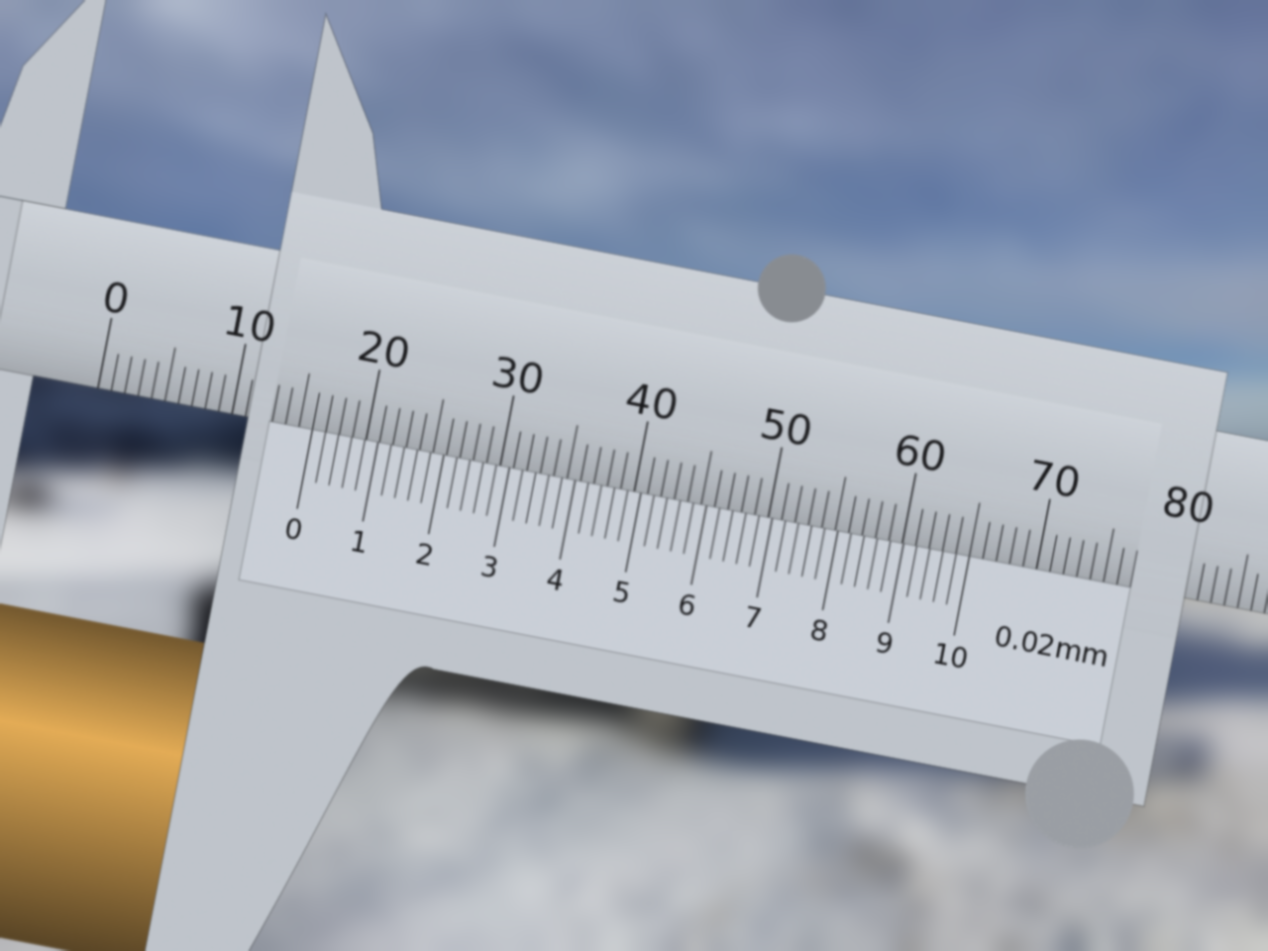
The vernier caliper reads 16.0 mm
